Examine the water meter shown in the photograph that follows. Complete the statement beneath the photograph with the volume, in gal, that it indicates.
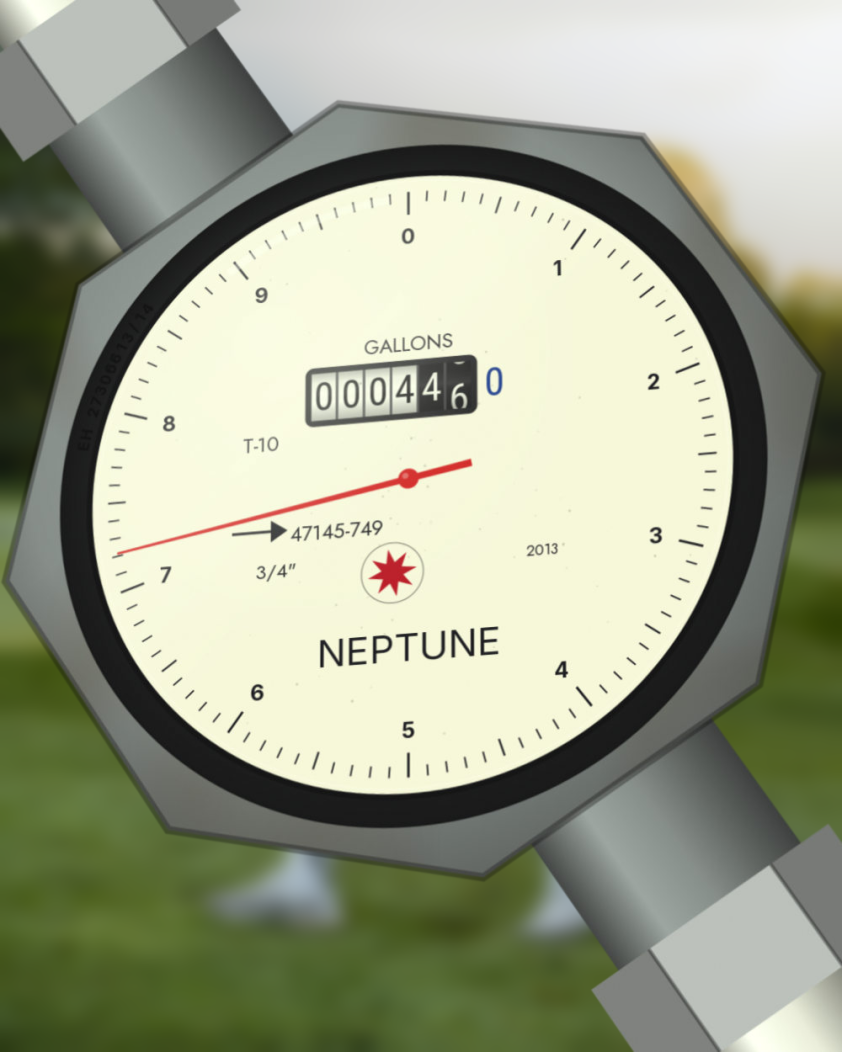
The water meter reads 4457.2 gal
